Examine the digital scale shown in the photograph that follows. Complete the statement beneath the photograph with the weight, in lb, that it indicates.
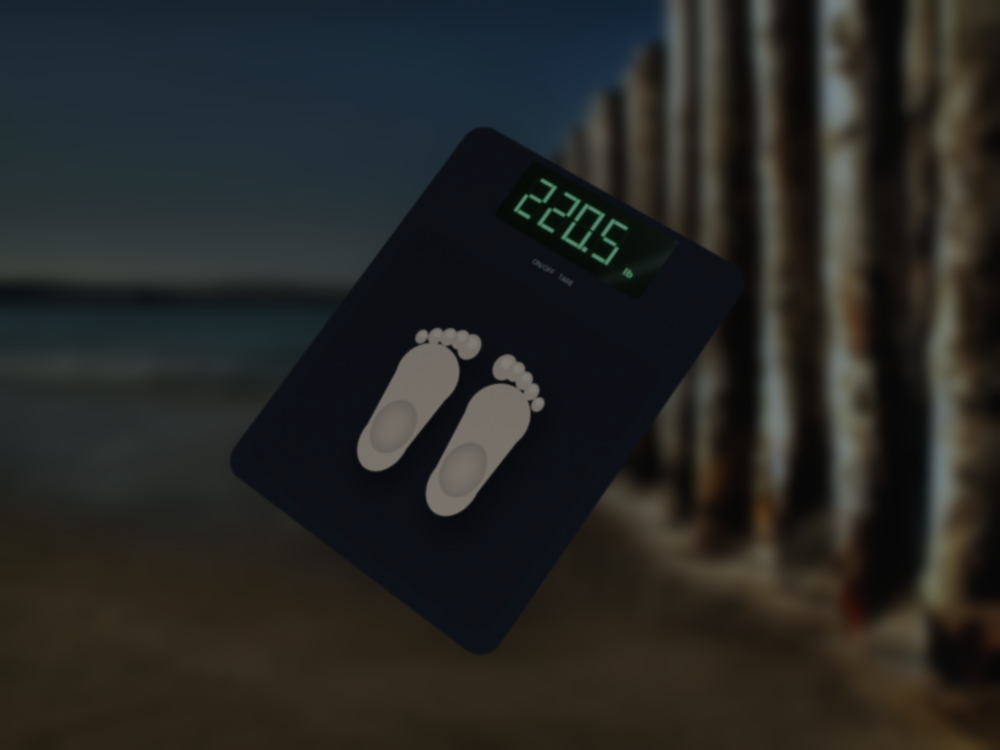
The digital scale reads 220.5 lb
